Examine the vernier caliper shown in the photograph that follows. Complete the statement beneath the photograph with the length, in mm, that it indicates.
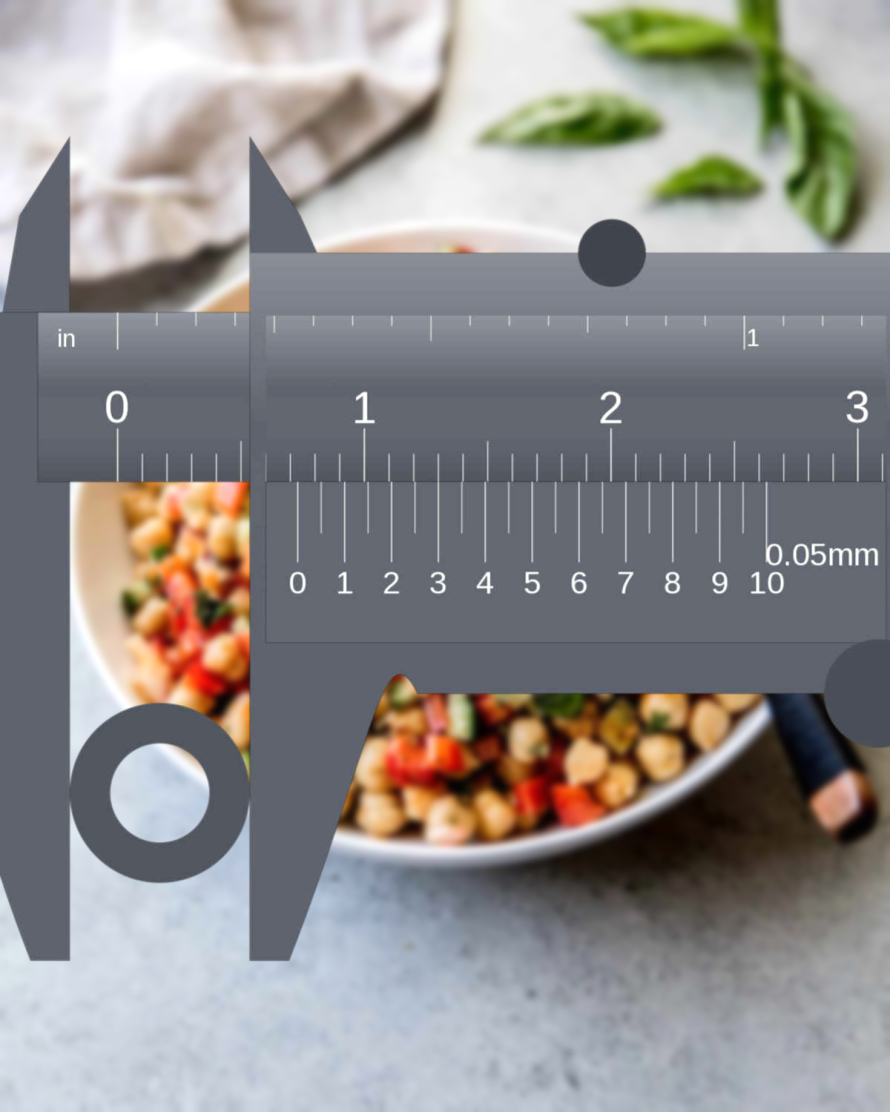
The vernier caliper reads 7.30 mm
